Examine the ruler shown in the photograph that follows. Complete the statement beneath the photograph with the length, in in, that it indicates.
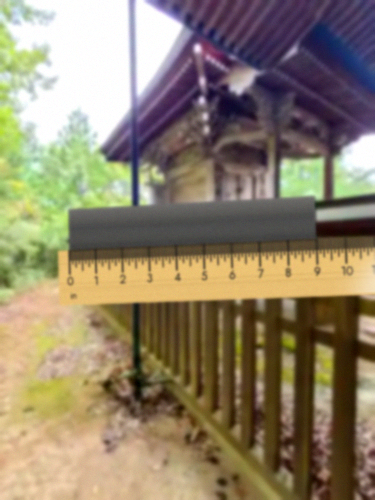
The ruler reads 9 in
